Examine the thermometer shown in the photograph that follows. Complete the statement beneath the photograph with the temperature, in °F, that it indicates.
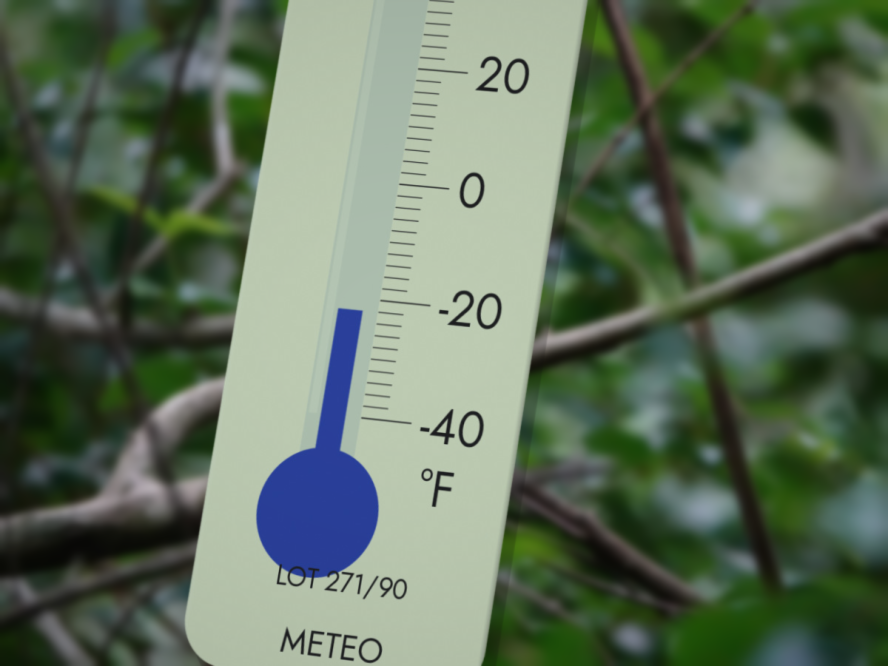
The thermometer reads -22 °F
